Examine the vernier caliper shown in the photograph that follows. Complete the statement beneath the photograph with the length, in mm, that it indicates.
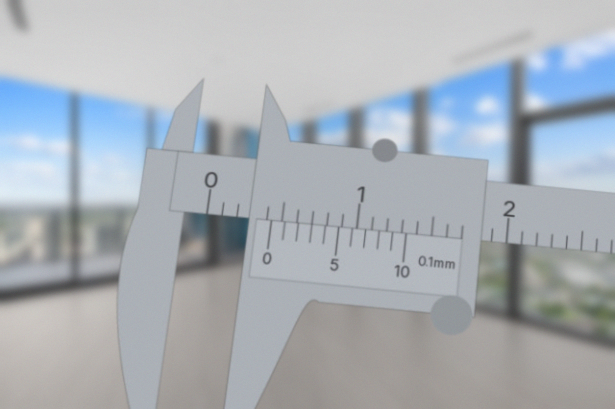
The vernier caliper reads 4.3 mm
